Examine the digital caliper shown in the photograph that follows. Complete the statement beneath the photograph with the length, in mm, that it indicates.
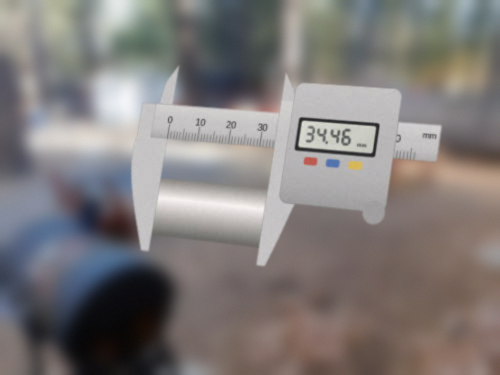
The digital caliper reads 34.46 mm
